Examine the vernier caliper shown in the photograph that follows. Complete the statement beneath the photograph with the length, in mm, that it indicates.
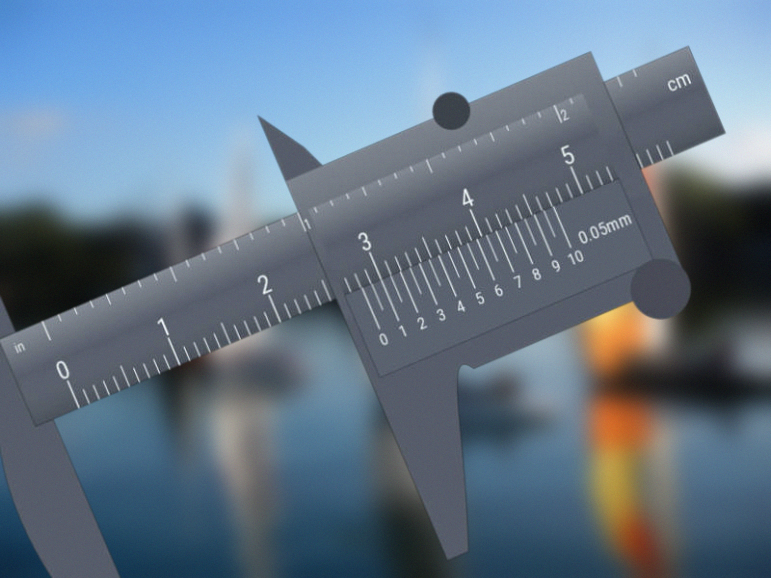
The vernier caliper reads 28.1 mm
